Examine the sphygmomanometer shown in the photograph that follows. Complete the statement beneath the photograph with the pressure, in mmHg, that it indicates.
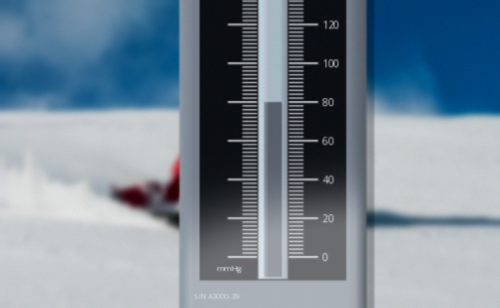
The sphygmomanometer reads 80 mmHg
